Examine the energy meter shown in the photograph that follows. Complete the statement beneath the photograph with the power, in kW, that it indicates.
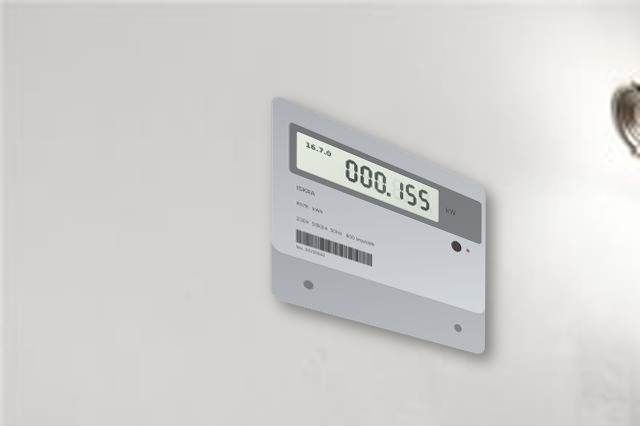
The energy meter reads 0.155 kW
